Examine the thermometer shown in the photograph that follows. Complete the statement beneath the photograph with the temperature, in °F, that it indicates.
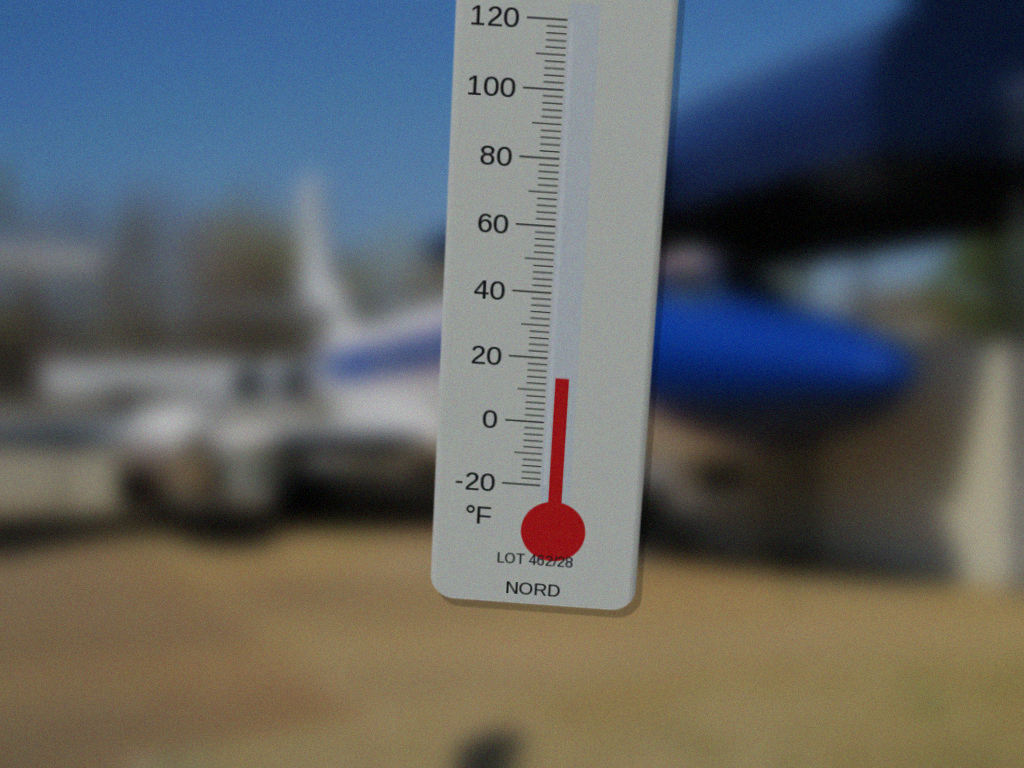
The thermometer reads 14 °F
